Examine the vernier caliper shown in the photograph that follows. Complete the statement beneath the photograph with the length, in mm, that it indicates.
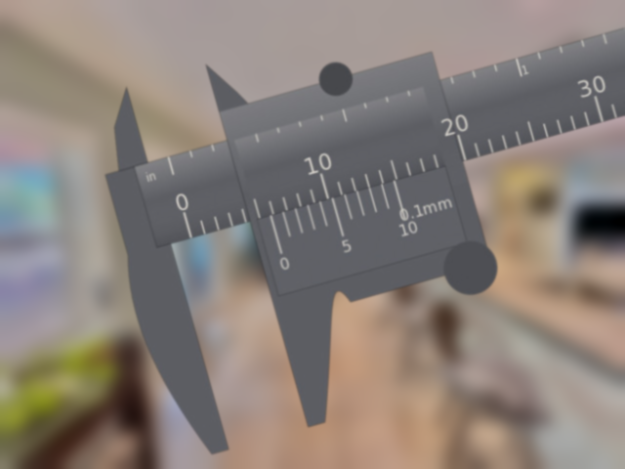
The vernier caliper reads 5.8 mm
